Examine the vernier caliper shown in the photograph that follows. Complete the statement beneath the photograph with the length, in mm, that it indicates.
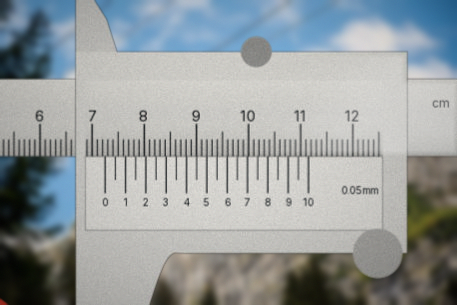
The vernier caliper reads 72.5 mm
